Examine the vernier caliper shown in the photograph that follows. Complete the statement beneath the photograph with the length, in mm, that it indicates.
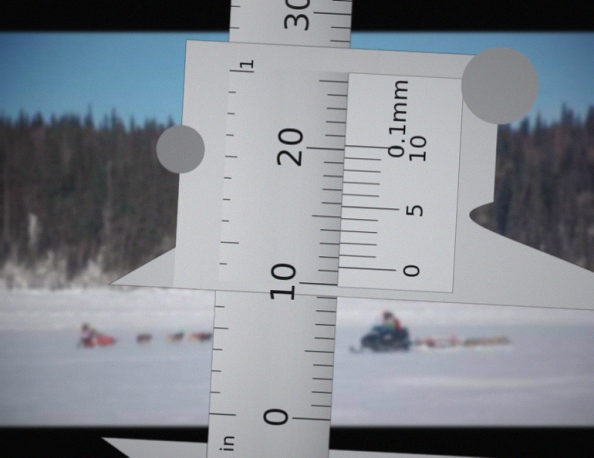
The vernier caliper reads 11.3 mm
